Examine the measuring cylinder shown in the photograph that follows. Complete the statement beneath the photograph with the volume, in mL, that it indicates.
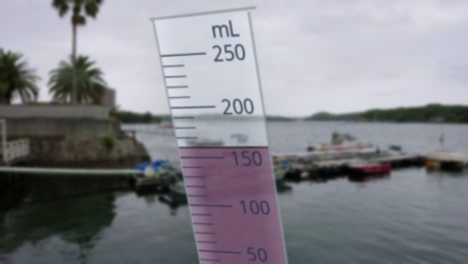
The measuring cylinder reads 160 mL
